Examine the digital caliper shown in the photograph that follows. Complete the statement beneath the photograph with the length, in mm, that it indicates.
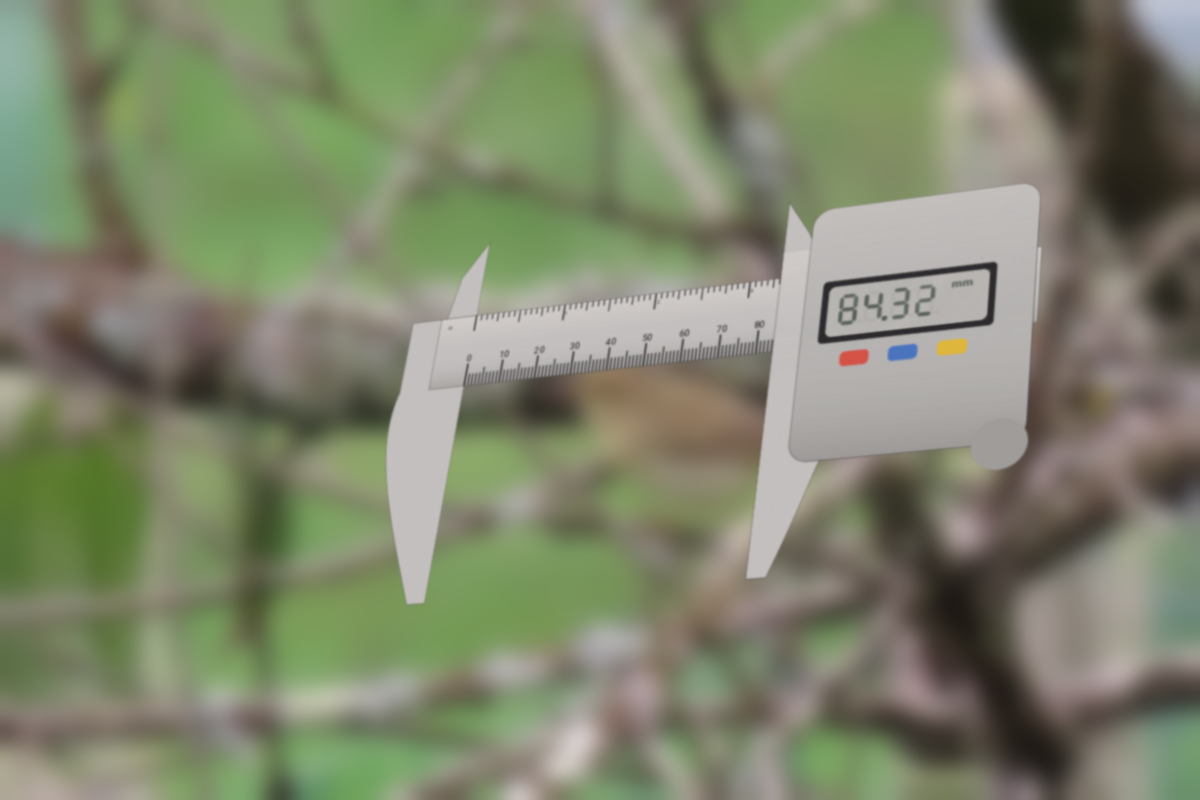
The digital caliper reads 84.32 mm
